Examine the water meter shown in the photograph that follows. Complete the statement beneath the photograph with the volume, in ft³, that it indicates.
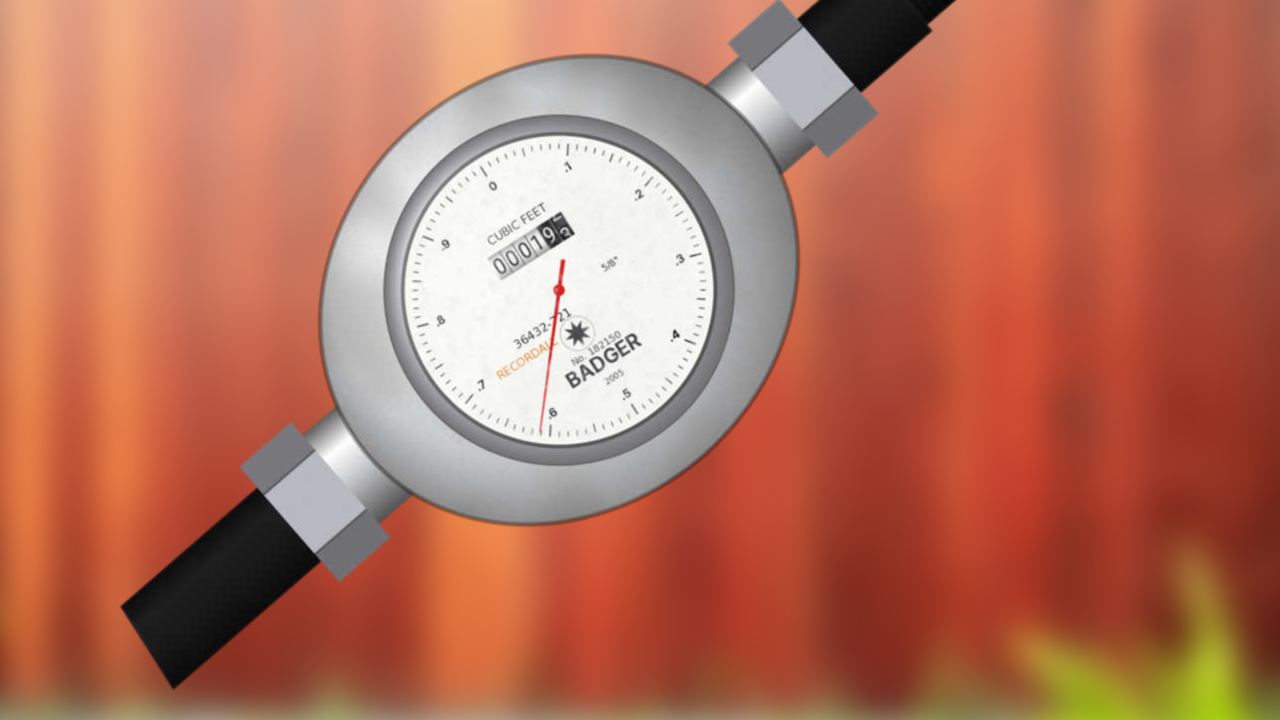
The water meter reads 192.61 ft³
